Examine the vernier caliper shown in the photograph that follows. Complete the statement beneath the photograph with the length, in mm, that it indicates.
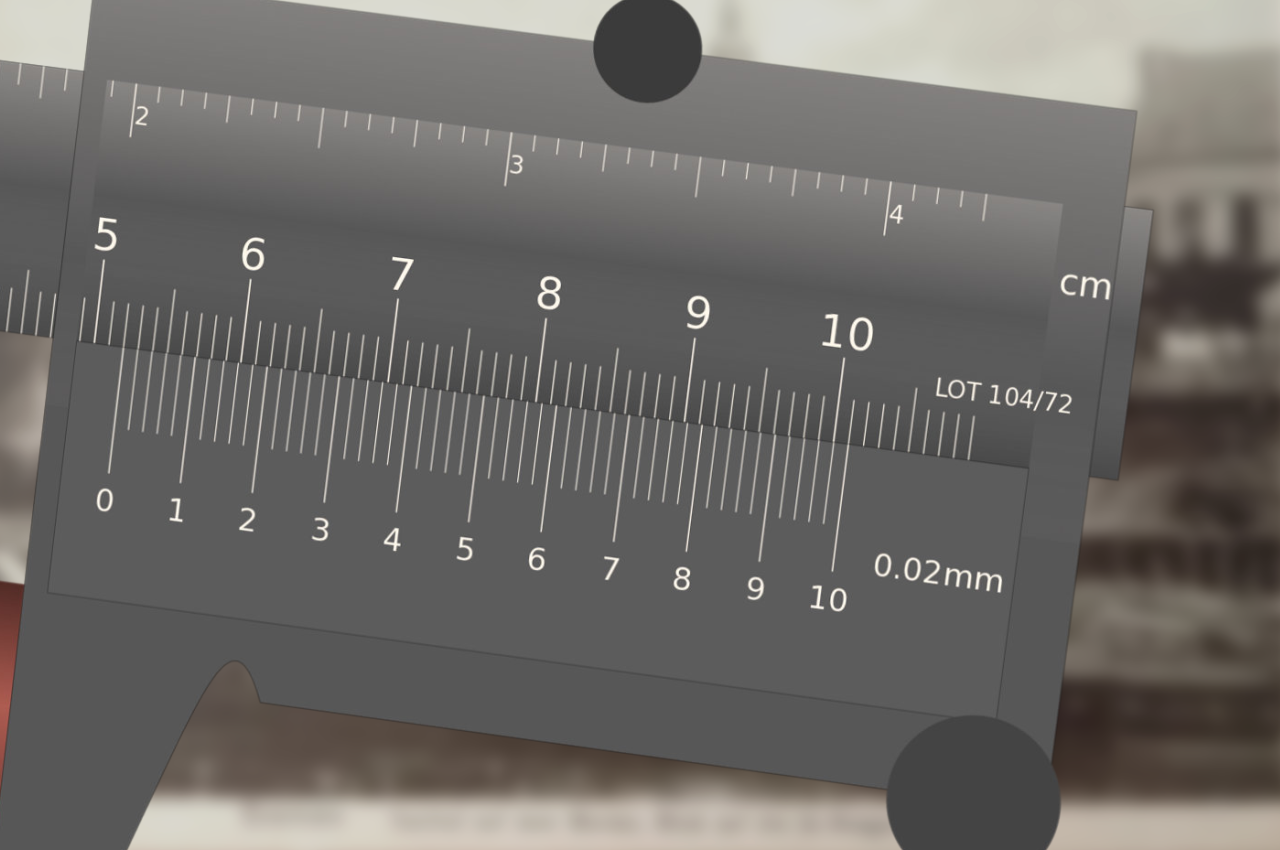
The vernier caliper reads 52.0 mm
